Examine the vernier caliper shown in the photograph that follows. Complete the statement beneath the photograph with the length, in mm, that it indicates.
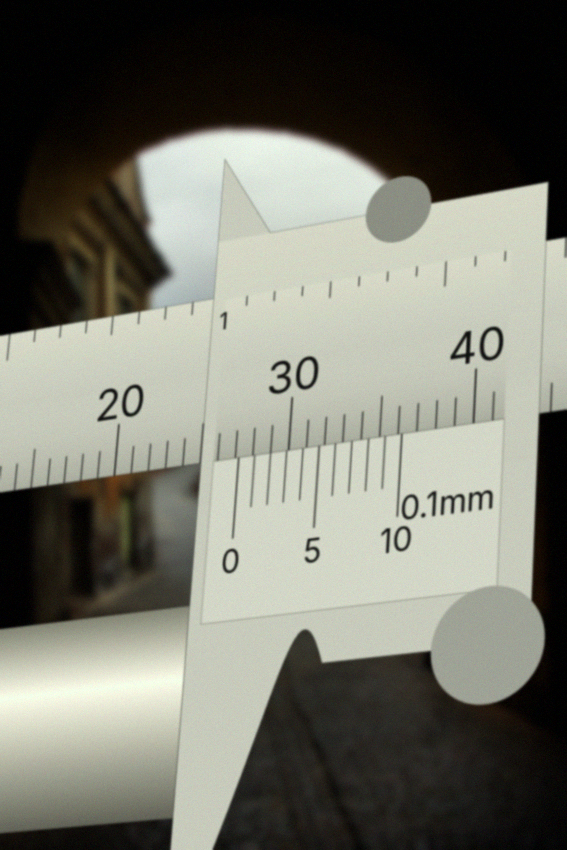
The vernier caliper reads 27.2 mm
